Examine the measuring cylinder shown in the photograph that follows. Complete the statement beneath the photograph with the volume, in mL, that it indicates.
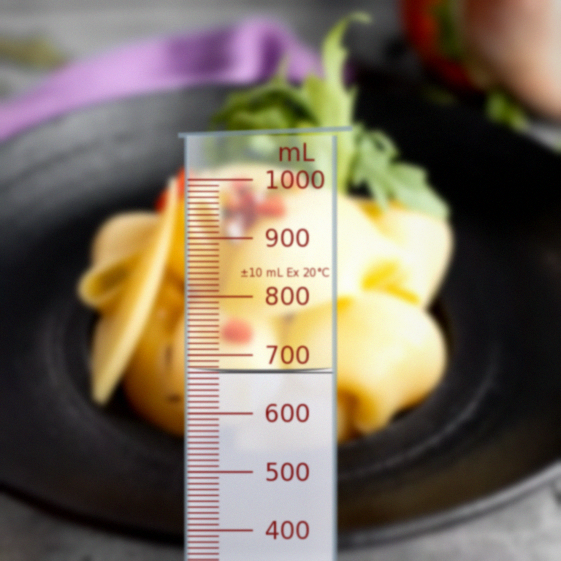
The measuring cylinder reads 670 mL
